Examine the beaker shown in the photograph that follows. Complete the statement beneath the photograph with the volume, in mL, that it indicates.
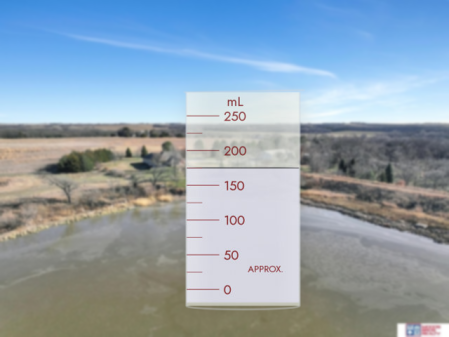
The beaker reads 175 mL
